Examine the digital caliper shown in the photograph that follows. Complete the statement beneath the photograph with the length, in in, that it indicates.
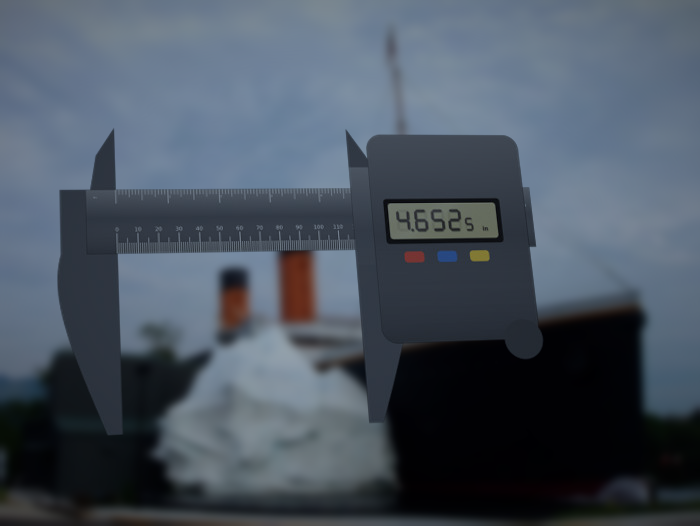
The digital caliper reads 4.6525 in
